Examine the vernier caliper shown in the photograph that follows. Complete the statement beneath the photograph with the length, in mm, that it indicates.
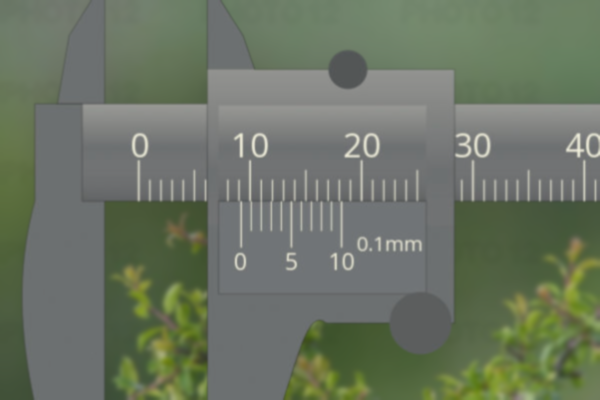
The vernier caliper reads 9.2 mm
